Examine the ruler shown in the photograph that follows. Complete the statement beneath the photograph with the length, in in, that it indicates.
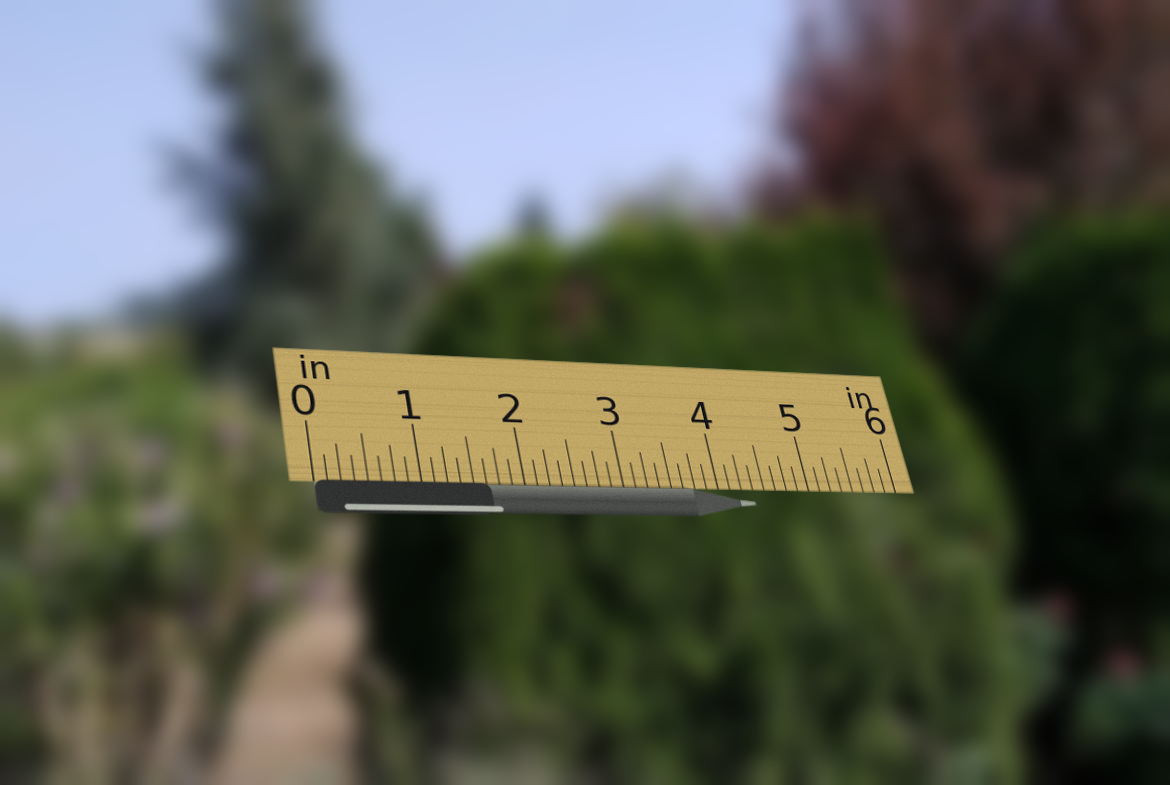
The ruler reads 4.375 in
